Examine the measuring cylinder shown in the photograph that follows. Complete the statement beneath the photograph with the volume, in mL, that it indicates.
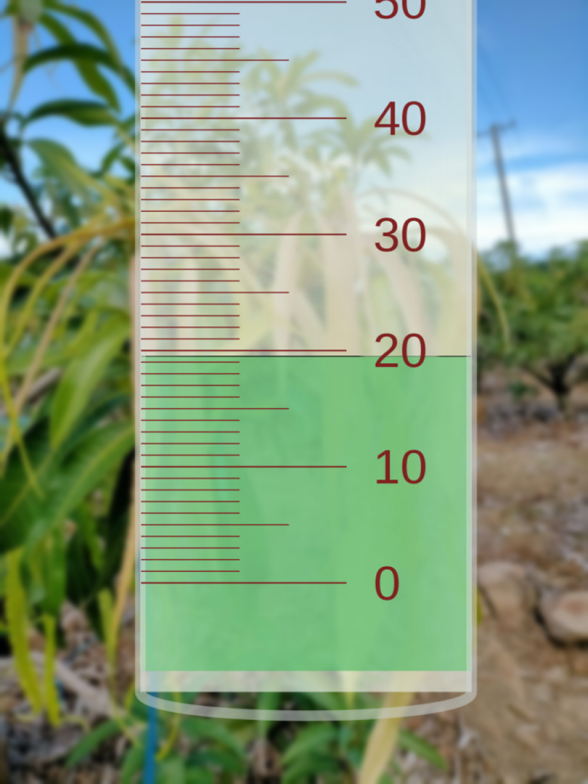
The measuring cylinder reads 19.5 mL
